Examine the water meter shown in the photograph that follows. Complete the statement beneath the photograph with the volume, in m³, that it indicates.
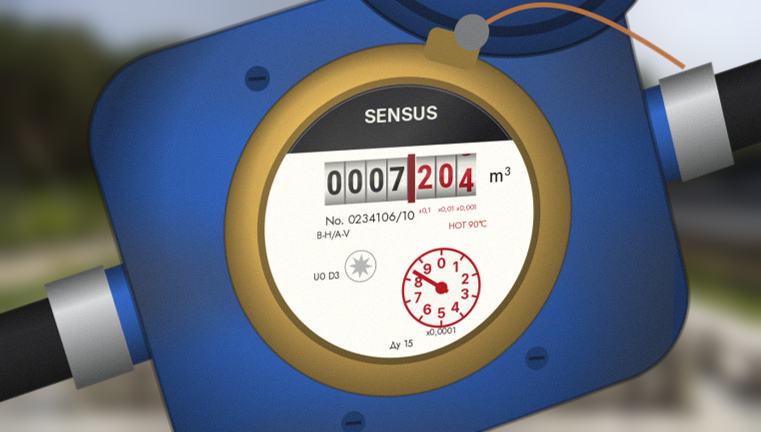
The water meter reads 7.2038 m³
